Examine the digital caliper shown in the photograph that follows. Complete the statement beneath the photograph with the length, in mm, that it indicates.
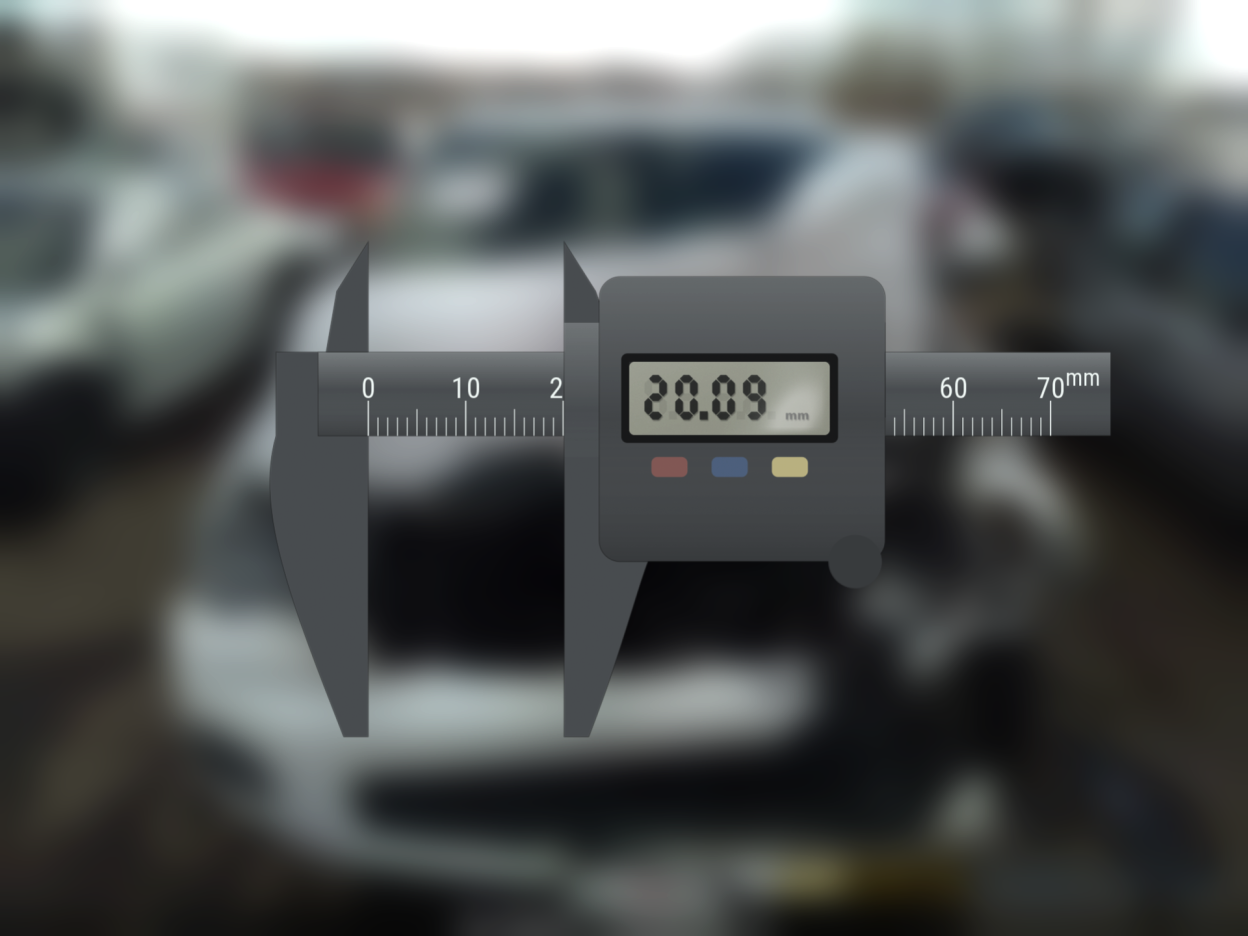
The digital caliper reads 20.09 mm
